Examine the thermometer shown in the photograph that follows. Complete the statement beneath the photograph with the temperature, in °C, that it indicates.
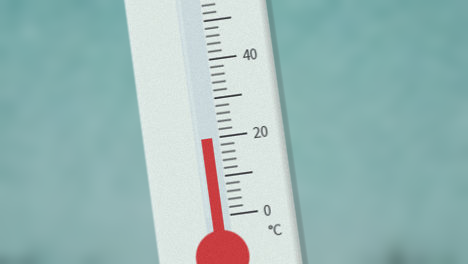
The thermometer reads 20 °C
